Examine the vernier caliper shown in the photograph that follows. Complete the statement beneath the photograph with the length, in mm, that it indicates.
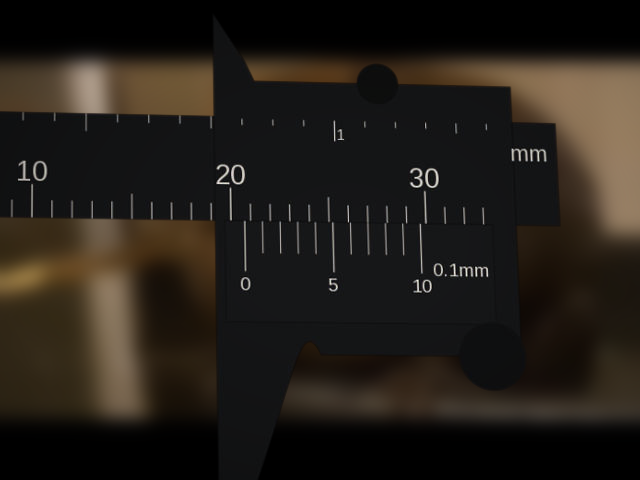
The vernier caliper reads 20.7 mm
